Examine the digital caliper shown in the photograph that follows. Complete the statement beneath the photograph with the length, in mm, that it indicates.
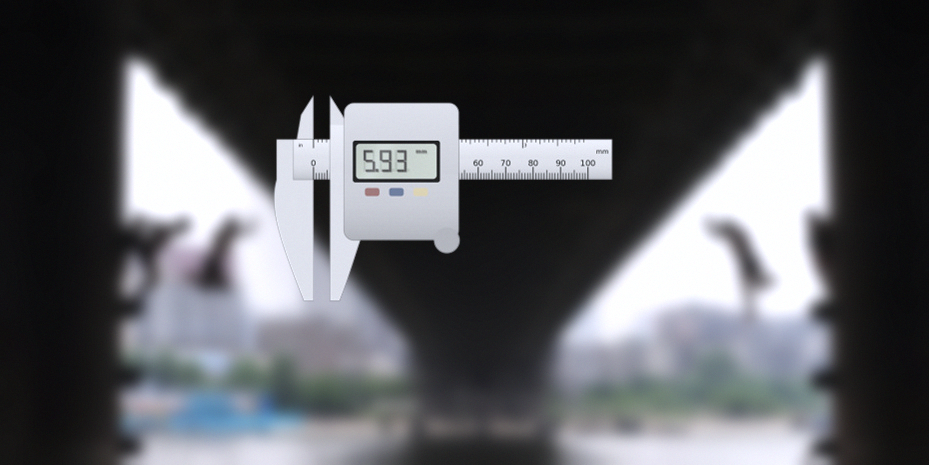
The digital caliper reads 5.93 mm
